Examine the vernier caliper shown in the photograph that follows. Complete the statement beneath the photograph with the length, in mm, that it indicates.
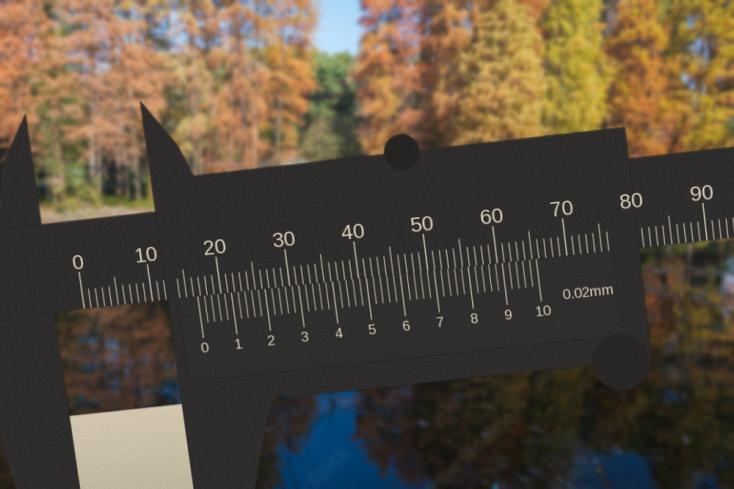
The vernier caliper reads 16.6 mm
